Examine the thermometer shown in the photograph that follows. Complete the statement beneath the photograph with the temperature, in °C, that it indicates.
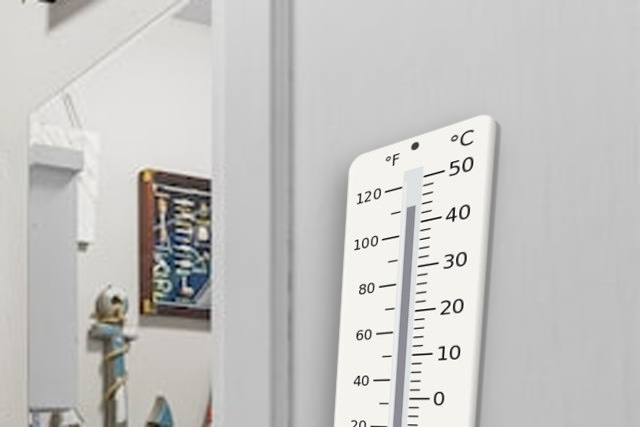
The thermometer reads 44 °C
